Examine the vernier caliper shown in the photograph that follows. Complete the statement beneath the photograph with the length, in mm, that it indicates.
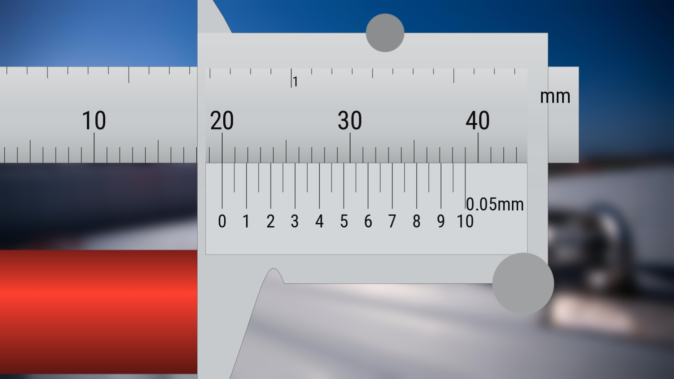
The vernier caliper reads 20.0 mm
